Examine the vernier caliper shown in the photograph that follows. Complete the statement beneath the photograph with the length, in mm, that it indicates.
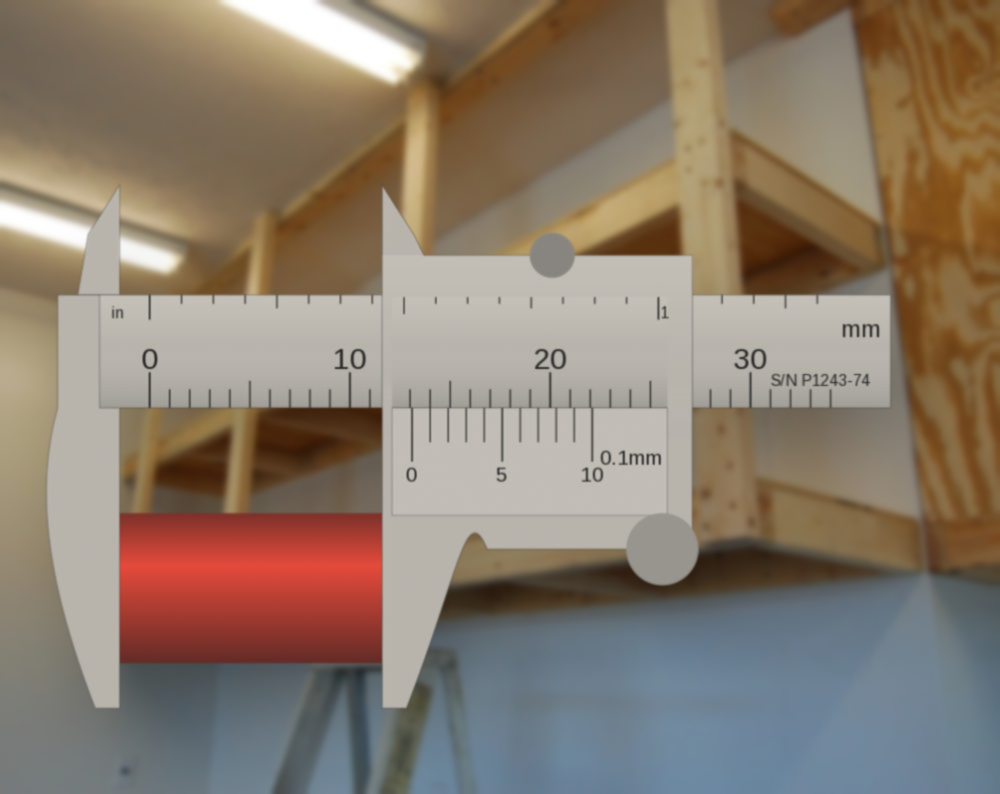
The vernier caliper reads 13.1 mm
